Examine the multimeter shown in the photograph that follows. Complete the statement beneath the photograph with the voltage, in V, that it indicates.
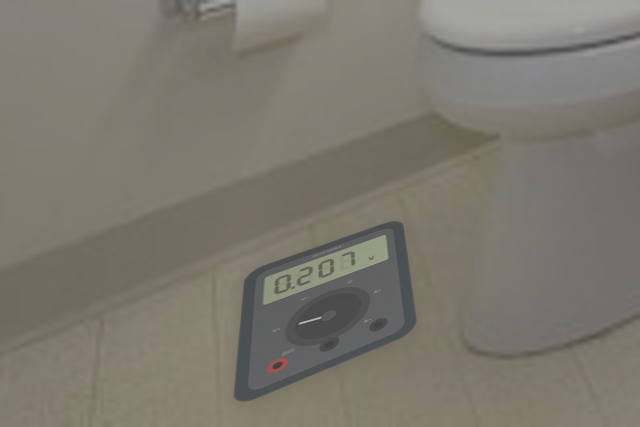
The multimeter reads 0.207 V
